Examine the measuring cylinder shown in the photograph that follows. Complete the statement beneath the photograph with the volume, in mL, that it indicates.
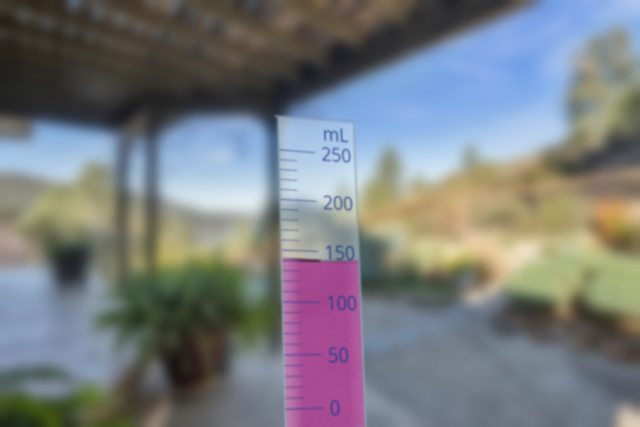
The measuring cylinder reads 140 mL
